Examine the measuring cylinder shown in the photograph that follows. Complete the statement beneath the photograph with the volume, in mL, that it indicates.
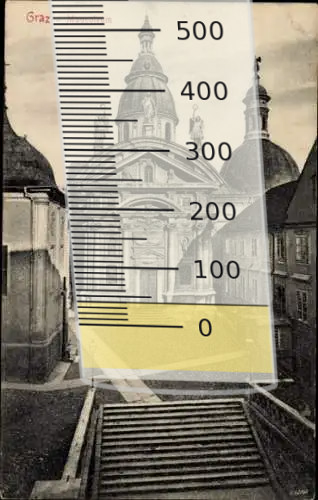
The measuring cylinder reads 40 mL
